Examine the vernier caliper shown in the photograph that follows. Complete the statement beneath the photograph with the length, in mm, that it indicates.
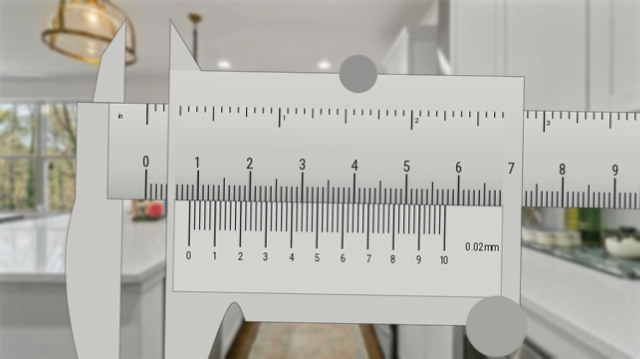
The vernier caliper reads 8.5 mm
